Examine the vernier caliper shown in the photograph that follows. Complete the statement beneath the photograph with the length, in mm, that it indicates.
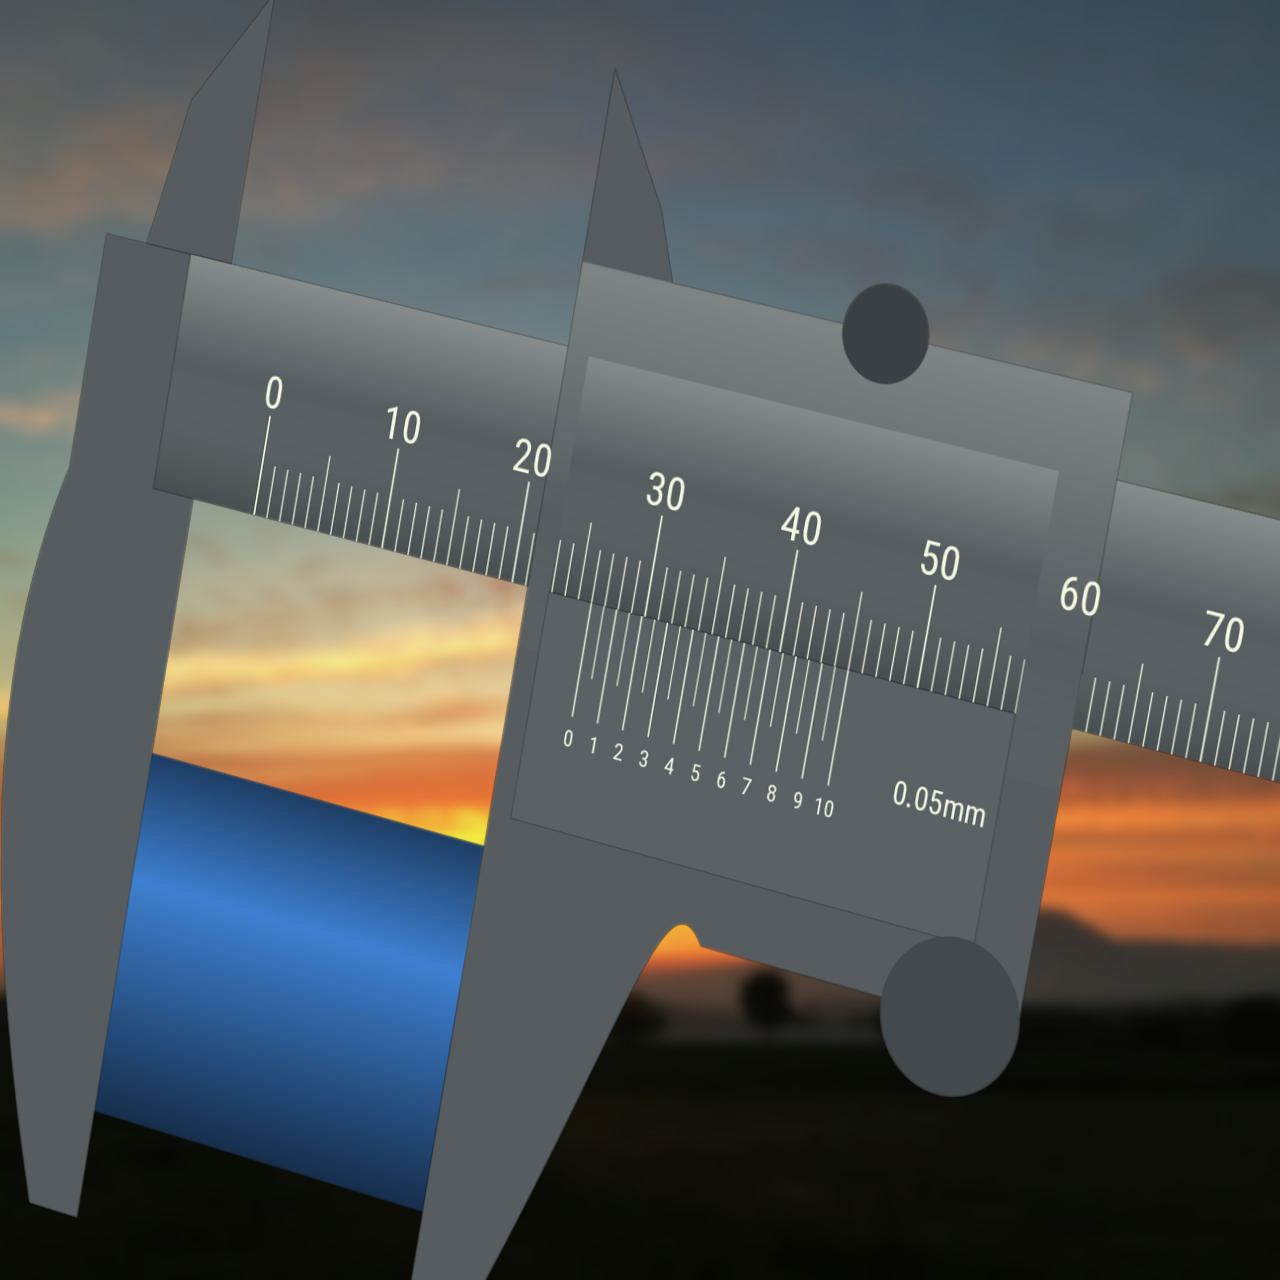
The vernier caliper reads 26.0 mm
